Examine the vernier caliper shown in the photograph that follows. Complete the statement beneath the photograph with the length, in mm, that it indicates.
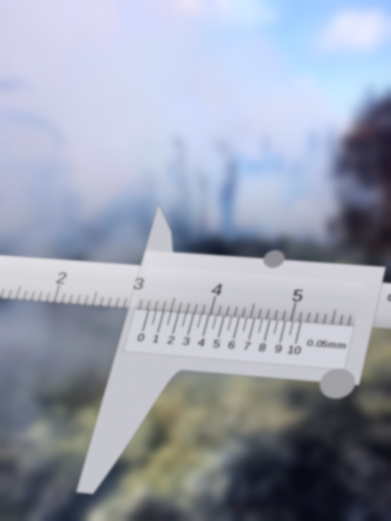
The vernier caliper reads 32.2 mm
